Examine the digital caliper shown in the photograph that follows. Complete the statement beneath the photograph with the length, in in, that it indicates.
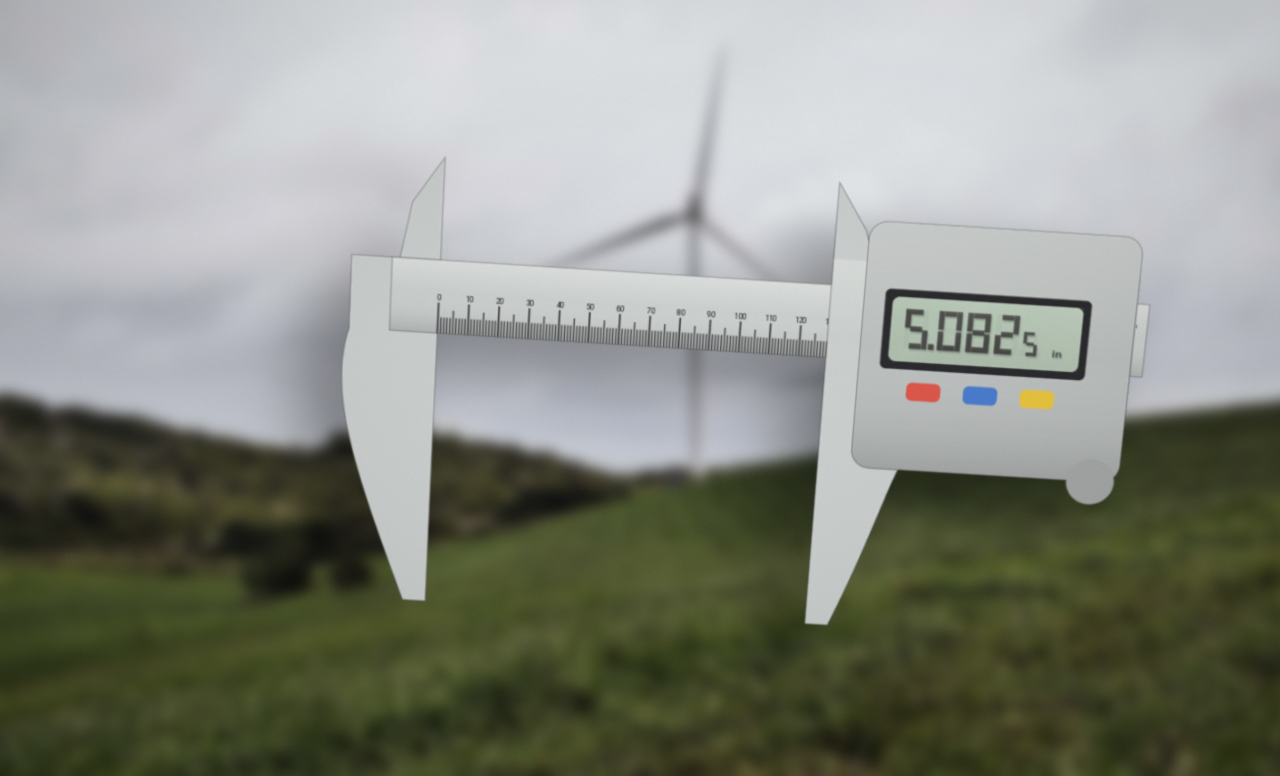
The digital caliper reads 5.0825 in
